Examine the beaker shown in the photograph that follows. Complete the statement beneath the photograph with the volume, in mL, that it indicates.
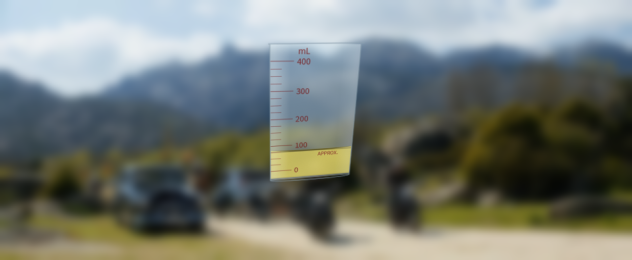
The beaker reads 75 mL
